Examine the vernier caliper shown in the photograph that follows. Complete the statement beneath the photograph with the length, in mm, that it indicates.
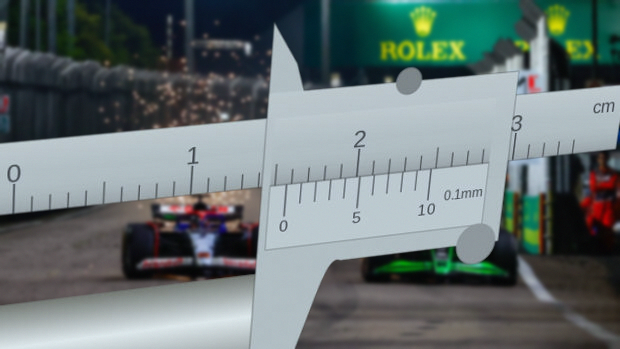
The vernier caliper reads 15.7 mm
